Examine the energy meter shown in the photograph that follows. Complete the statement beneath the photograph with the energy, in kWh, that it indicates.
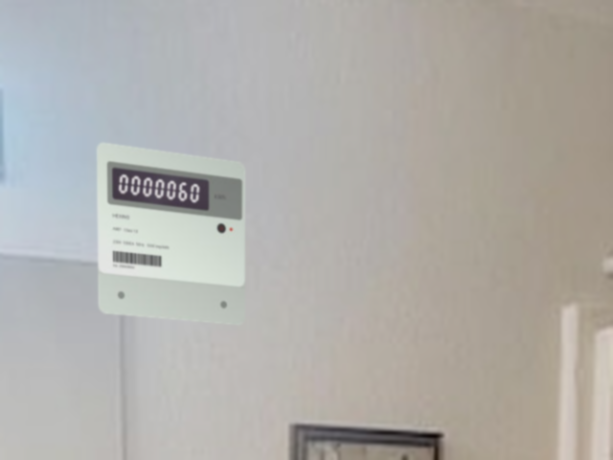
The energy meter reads 60 kWh
